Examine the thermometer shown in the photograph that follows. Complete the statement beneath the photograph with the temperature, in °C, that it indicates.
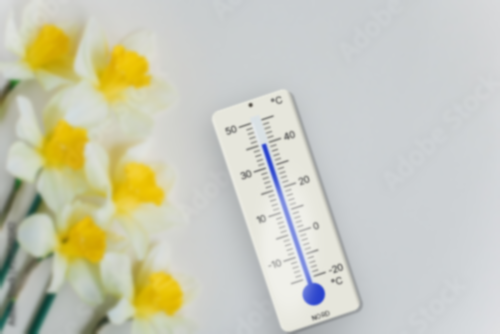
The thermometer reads 40 °C
